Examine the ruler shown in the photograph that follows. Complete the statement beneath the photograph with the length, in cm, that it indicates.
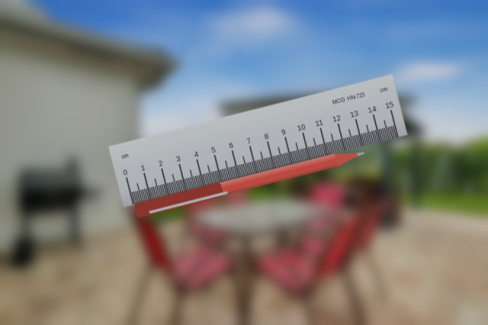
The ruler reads 13 cm
